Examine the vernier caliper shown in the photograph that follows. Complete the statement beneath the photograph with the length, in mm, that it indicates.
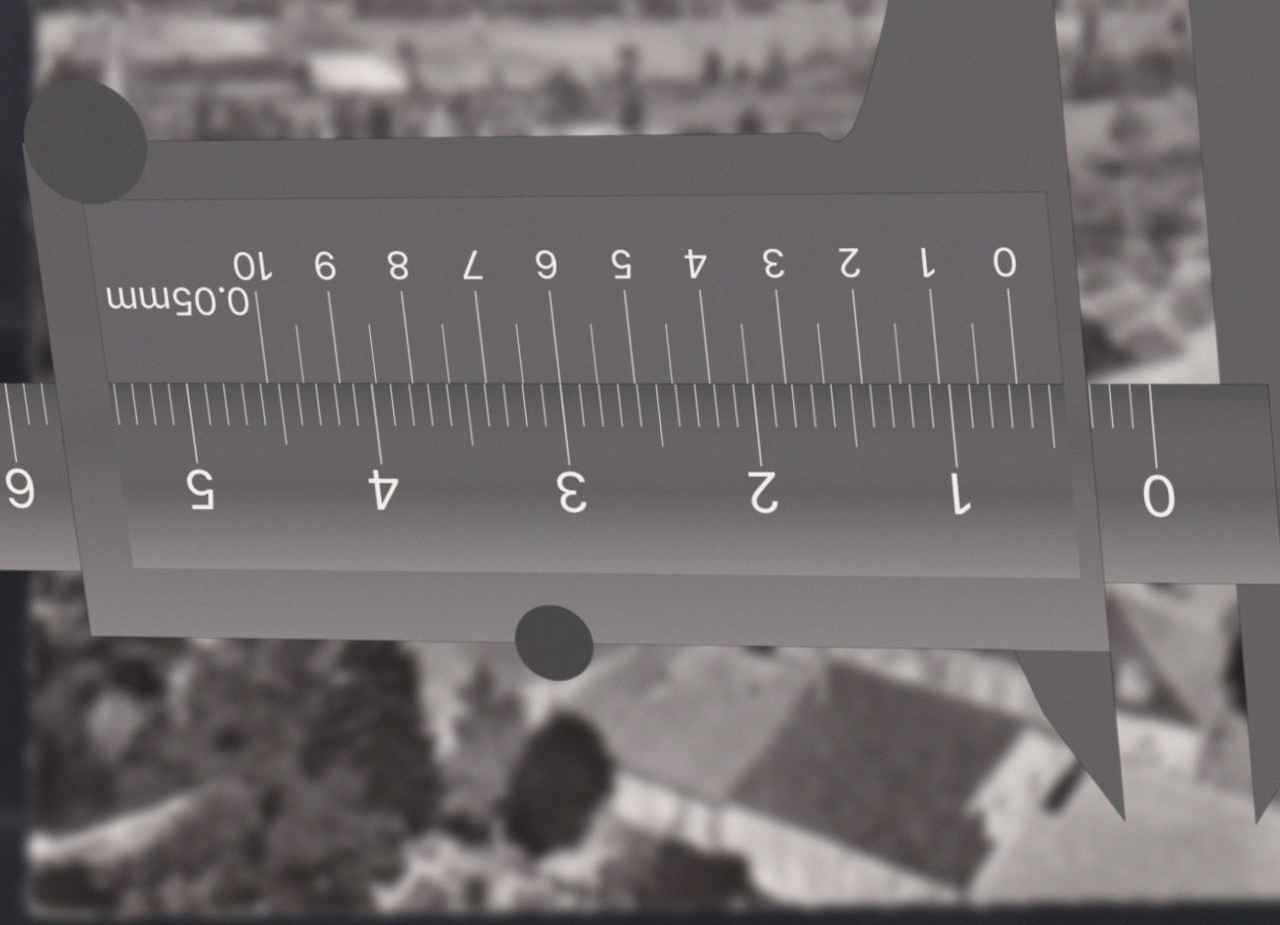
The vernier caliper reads 6.6 mm
